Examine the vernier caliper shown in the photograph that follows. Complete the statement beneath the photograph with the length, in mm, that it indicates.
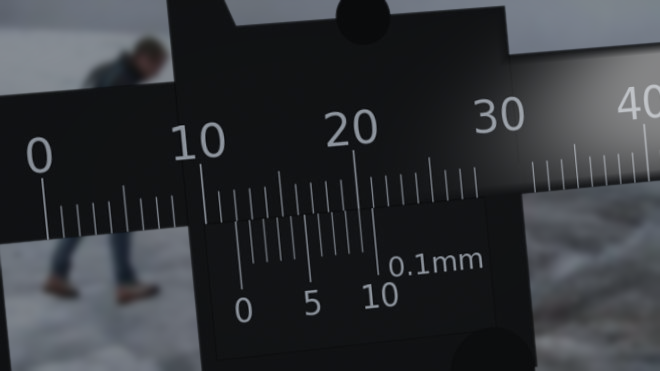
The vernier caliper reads 11.9 mm
